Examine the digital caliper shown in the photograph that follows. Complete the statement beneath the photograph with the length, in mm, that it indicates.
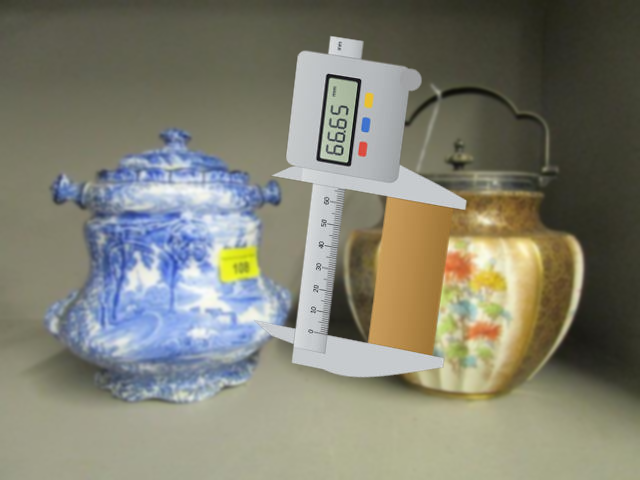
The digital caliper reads 66.65 mm
